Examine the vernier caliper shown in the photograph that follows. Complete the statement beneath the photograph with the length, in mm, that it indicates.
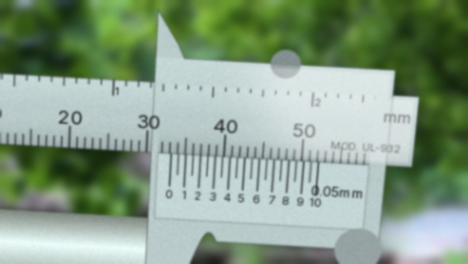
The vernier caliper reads 33.2 mm
